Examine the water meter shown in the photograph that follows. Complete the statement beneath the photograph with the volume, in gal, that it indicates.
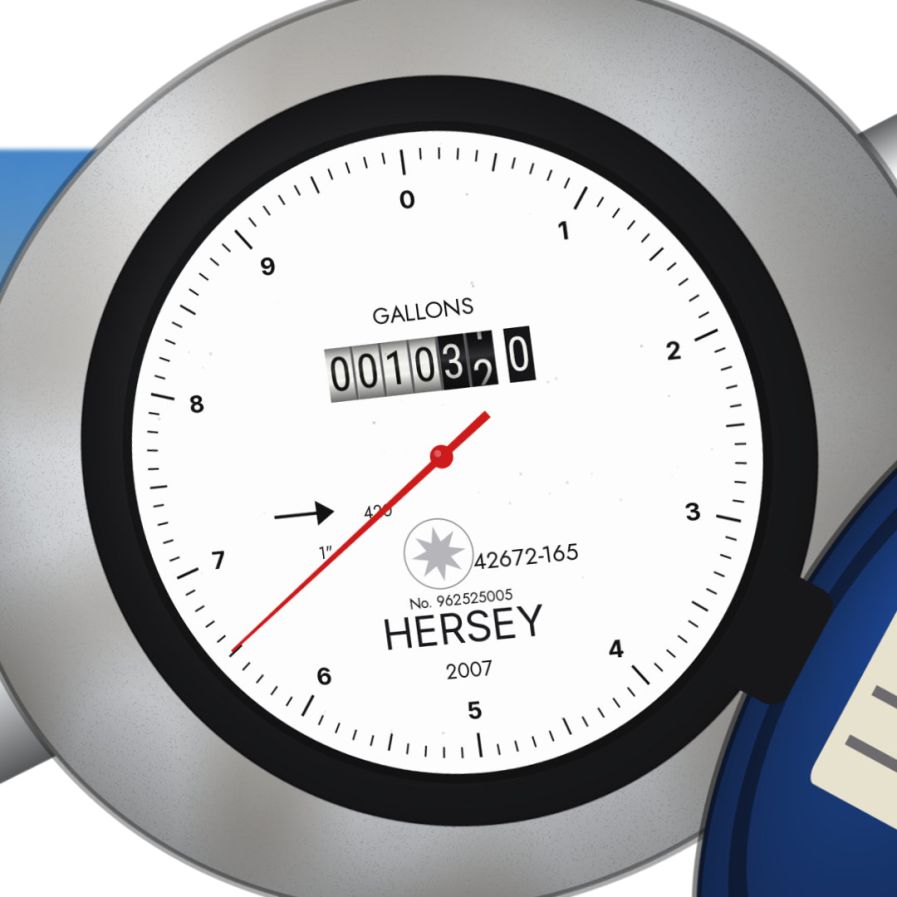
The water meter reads 10316.5 gal
